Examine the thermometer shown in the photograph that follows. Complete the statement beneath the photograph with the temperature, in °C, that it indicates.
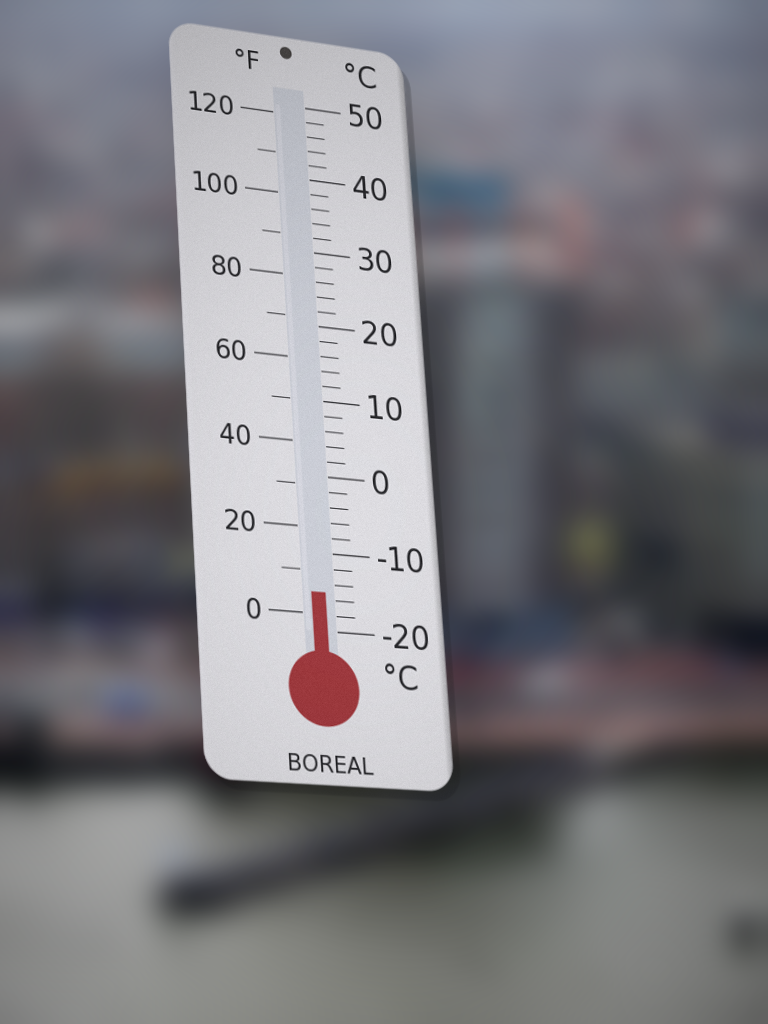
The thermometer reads -15 °C
